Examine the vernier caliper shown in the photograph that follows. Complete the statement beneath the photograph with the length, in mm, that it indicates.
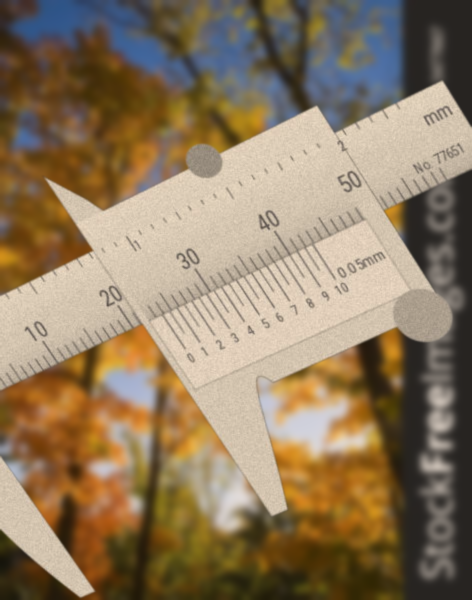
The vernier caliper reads 23.8 mm
